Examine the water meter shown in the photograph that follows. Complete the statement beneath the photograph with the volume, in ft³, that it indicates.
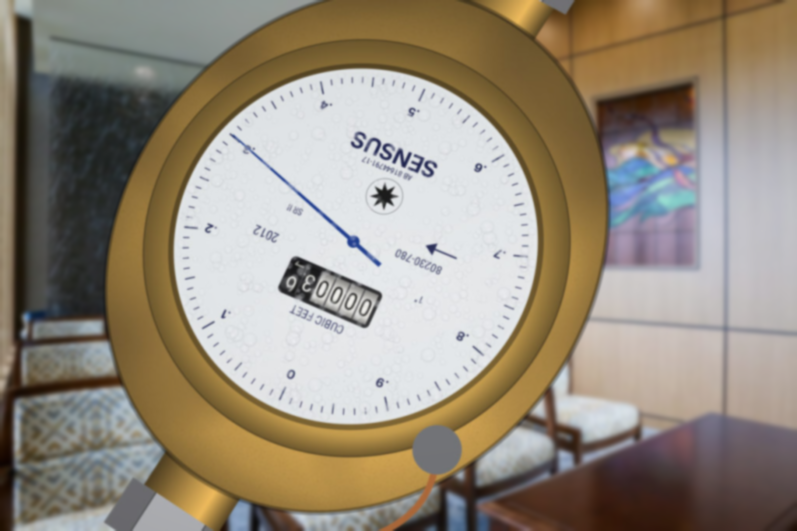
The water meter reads 36.30 ft³
